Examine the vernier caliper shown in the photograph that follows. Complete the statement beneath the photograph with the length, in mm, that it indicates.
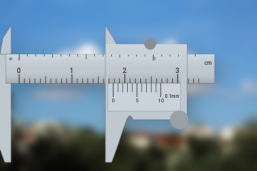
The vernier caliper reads 17.8 mm
